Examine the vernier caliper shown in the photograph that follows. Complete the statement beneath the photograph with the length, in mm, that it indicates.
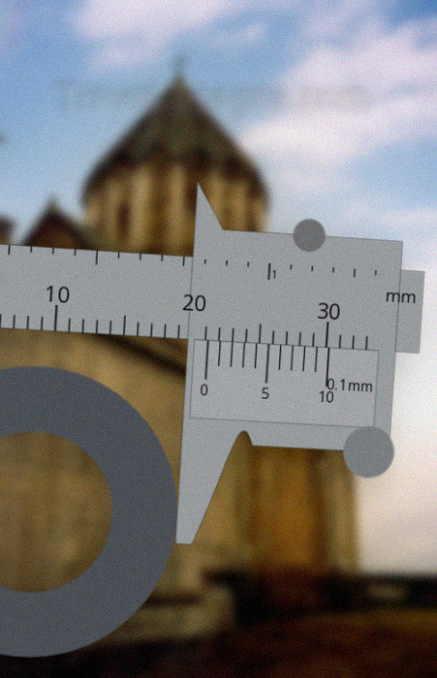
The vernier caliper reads 21.2 mm
